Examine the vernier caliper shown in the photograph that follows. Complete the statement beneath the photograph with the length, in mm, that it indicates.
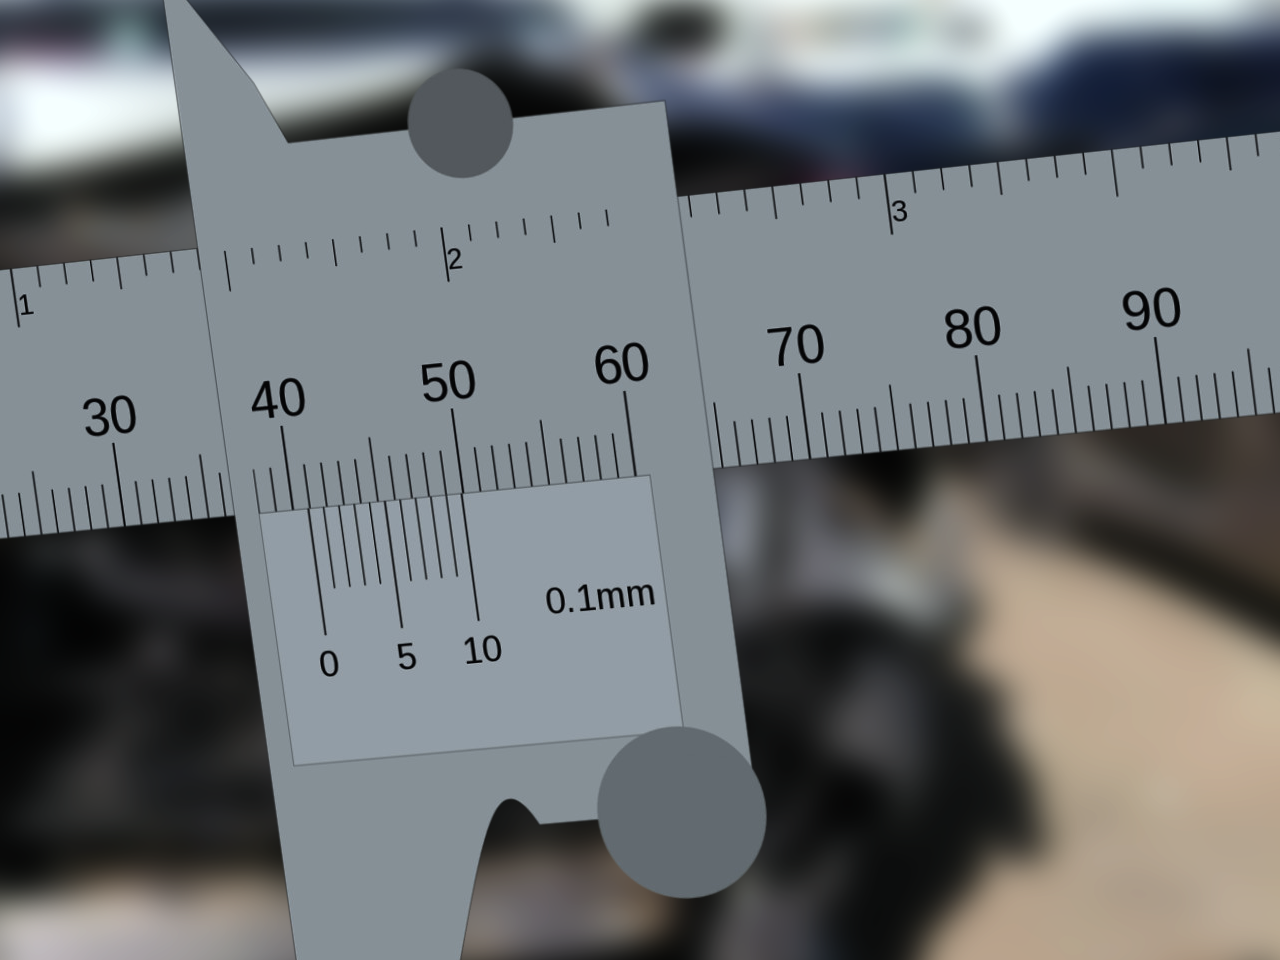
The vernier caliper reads 40.9 mm
